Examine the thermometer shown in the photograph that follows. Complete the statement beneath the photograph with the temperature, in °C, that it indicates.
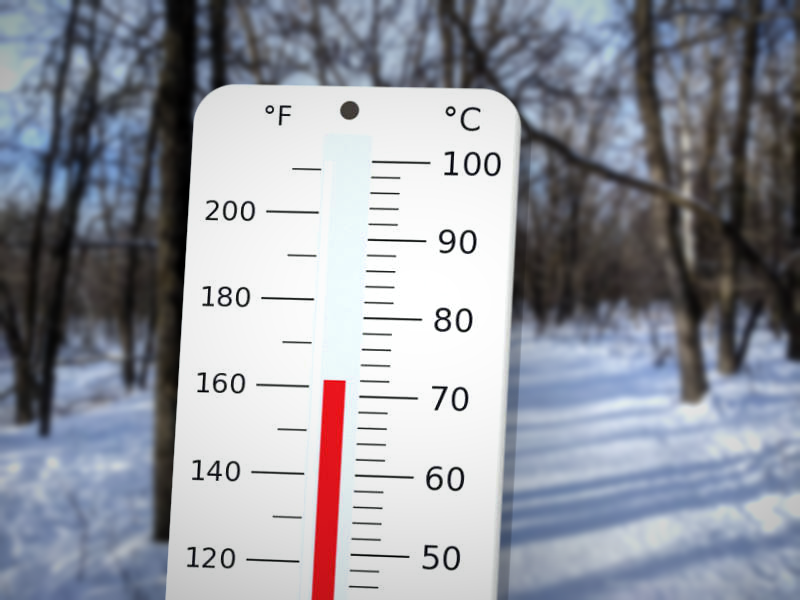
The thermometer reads 72 °C
